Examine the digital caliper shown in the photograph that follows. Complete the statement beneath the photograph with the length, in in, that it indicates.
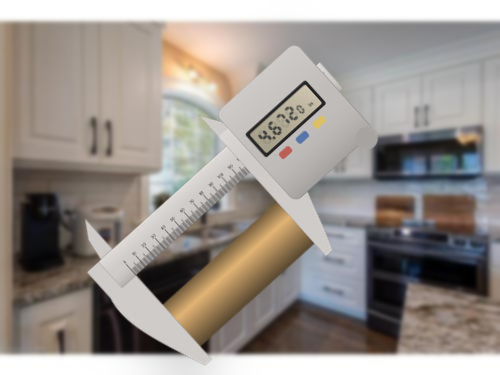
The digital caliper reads 4.6720 in
